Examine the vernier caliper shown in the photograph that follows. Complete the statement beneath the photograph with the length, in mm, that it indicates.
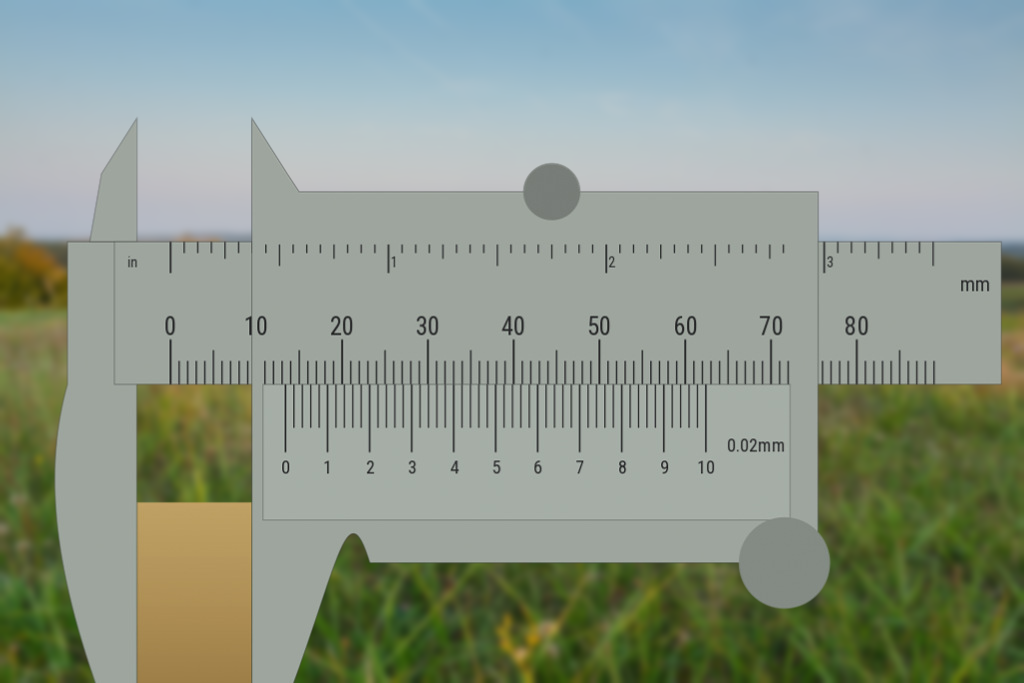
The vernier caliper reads 13.4 mm
